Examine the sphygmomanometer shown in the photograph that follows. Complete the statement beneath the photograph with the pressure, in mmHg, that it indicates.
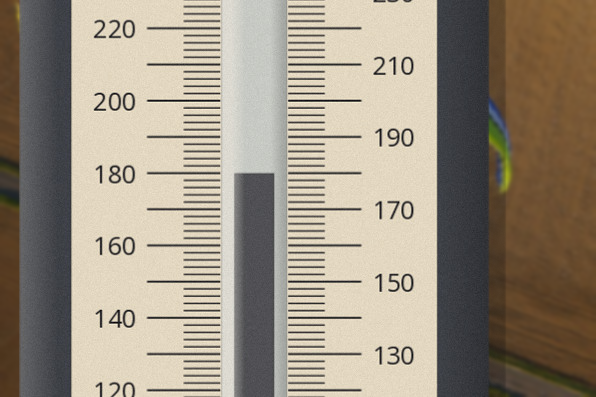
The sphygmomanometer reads 180 mmHg
